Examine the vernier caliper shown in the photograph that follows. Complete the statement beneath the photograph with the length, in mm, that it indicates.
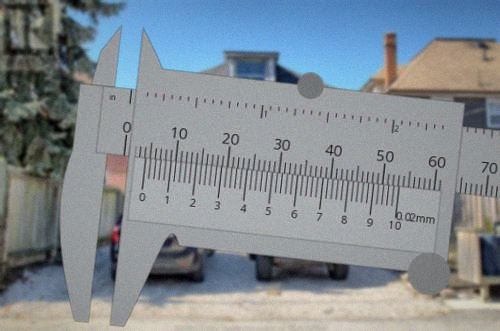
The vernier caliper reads 4.2 mm
